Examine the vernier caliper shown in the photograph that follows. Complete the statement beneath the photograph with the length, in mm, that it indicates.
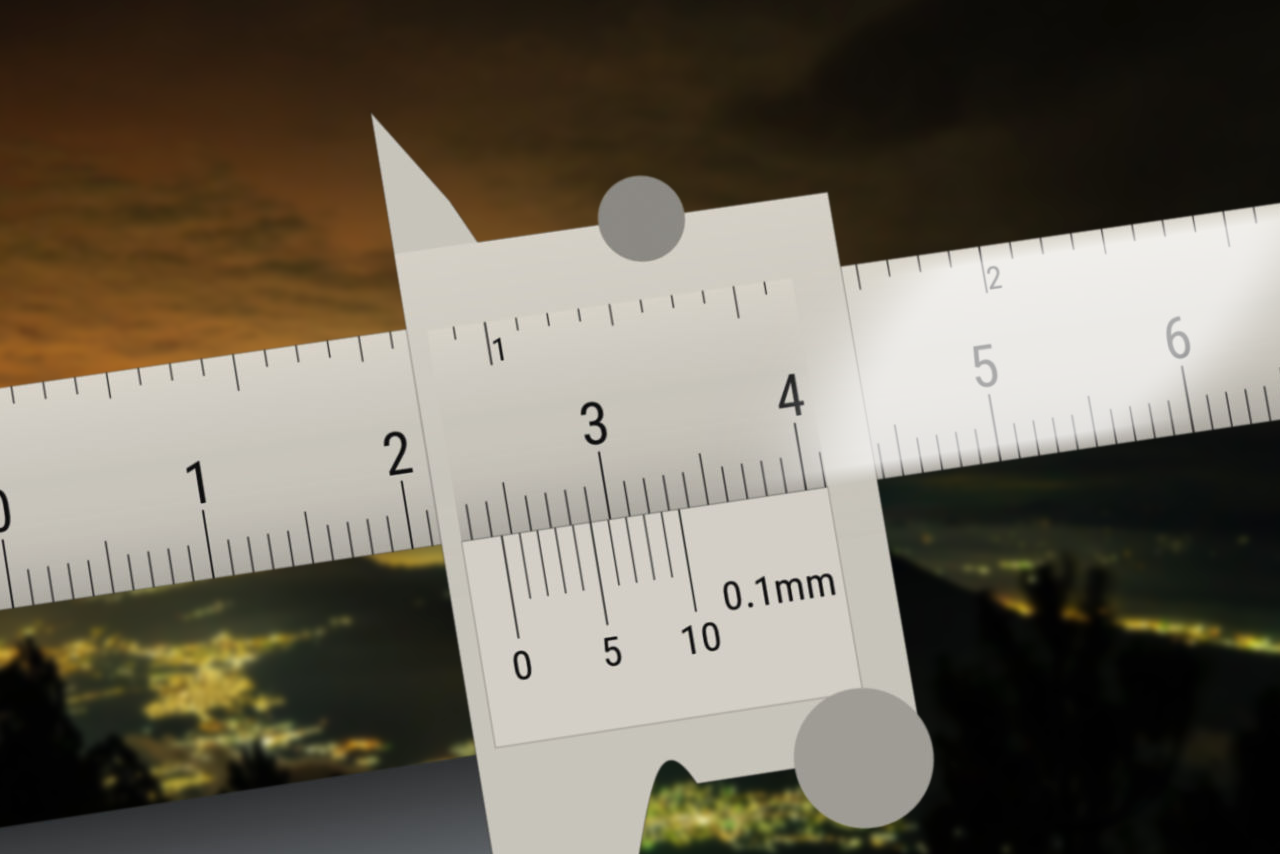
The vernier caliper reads 24.5 mm
